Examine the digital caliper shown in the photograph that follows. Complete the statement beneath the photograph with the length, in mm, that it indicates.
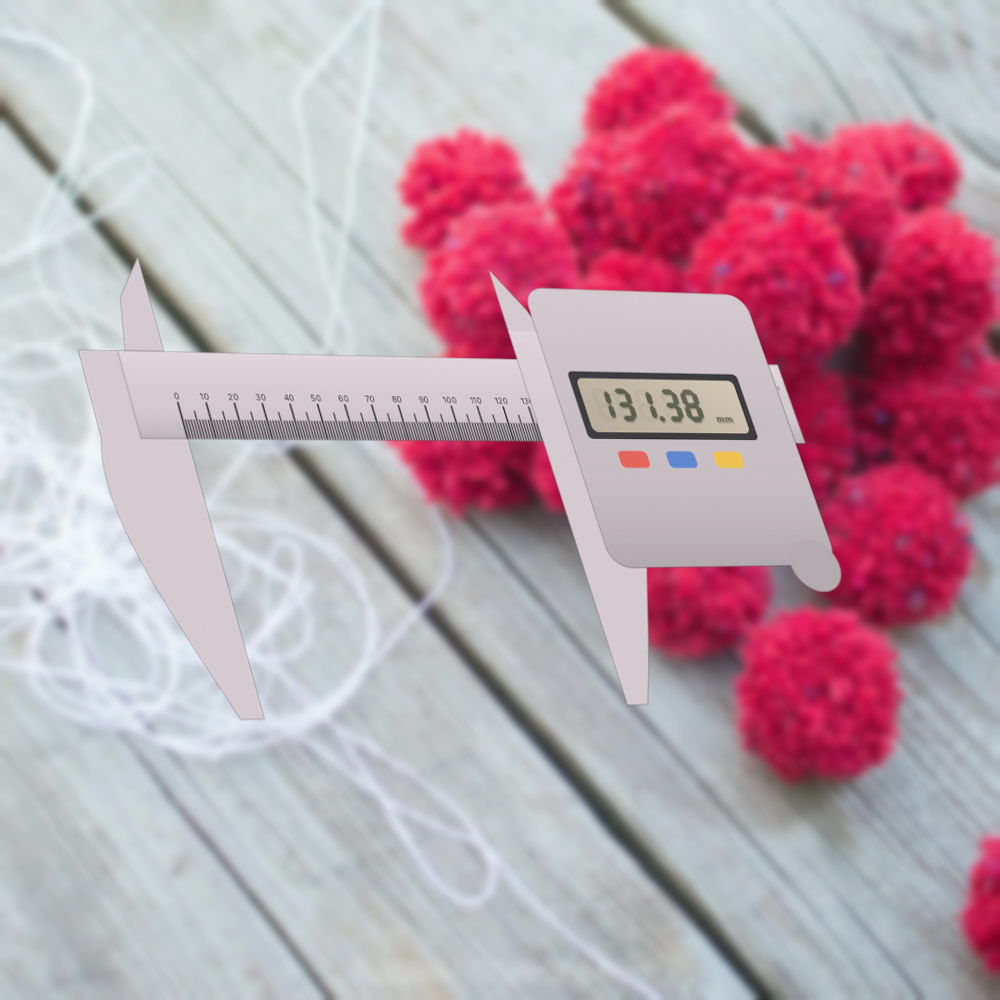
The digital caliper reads 131.38 mm
